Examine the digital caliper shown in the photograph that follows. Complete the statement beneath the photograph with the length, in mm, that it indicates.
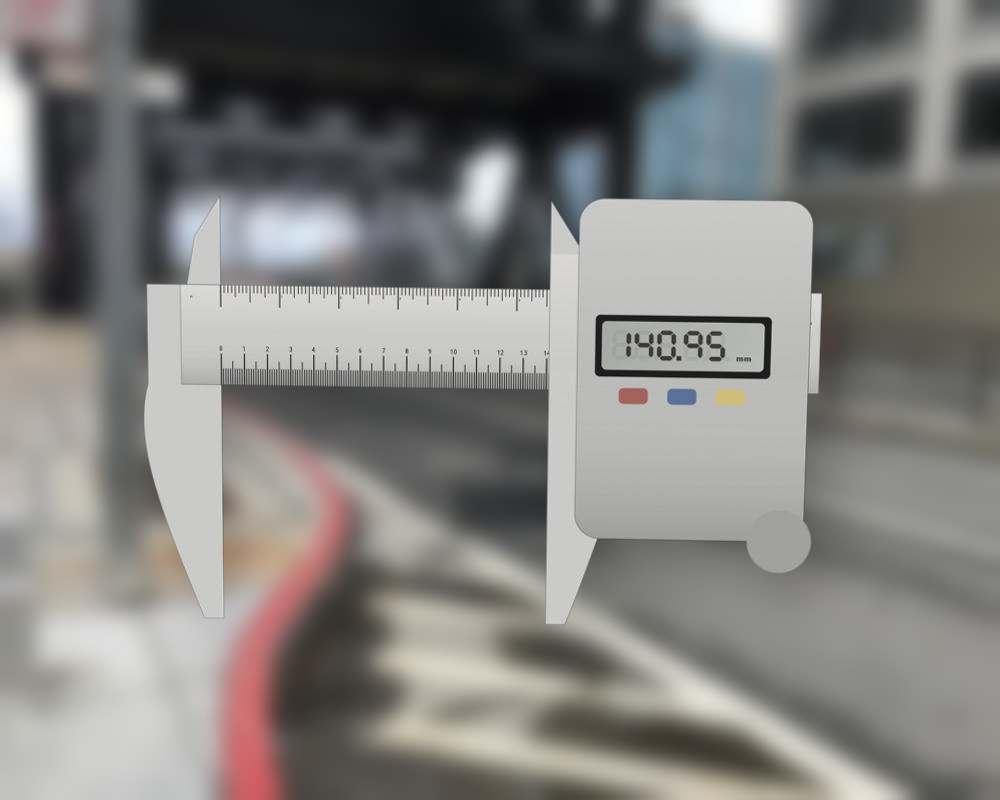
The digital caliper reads 140.95 mm
